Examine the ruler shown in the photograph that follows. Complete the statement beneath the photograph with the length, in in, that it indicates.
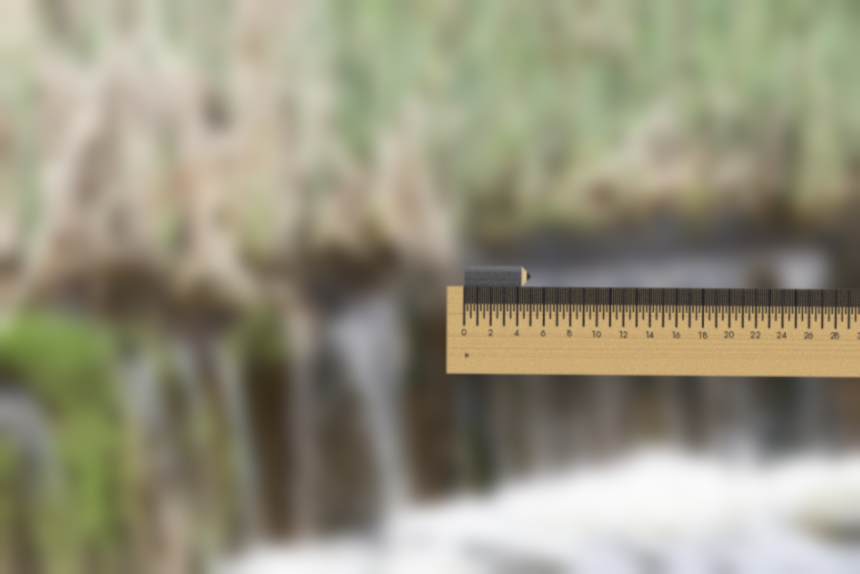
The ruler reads 5 in
